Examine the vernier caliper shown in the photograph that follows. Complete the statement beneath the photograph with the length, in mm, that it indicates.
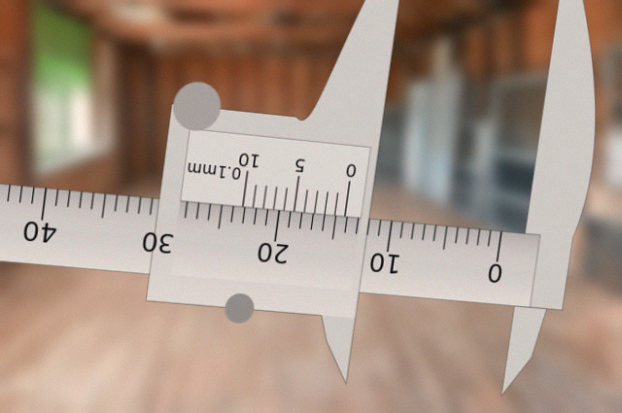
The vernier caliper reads 14.2 mm
